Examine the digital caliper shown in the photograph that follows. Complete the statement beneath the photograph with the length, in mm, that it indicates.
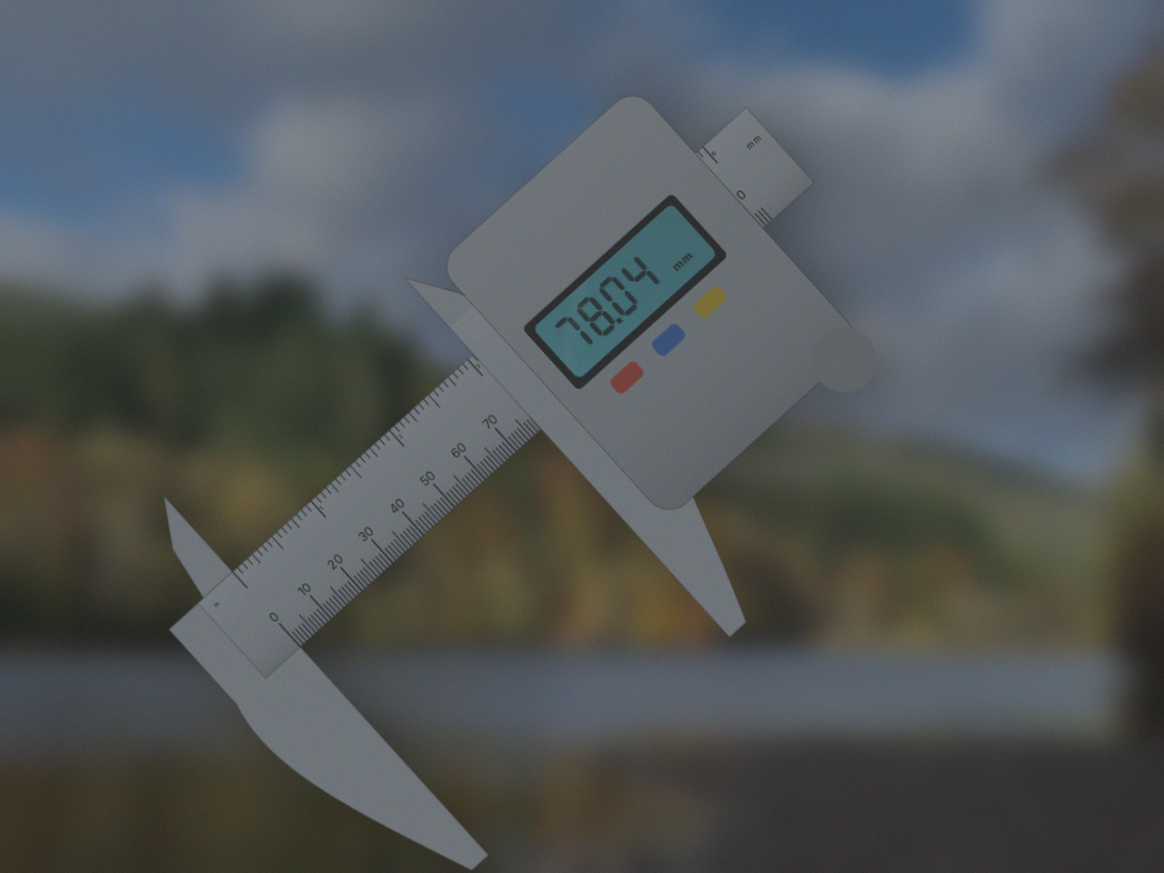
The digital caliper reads 78.04 mm
